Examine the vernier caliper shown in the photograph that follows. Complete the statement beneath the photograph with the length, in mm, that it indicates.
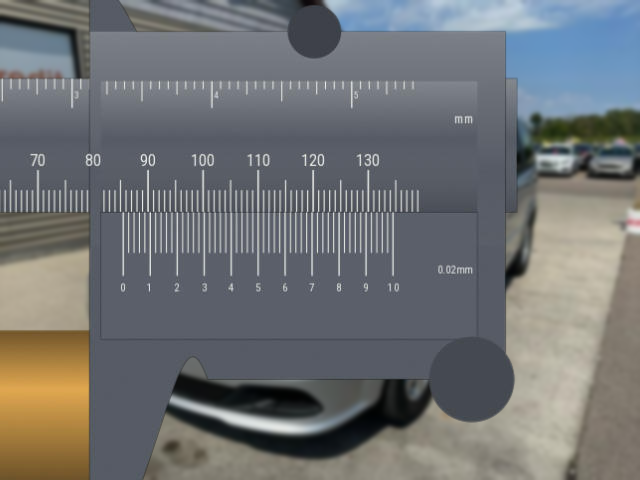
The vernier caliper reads 85.5 mm
